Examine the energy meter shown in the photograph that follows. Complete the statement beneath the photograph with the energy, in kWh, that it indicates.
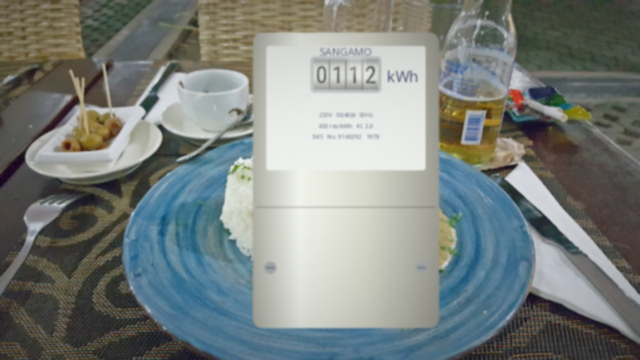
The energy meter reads 112 kWh
